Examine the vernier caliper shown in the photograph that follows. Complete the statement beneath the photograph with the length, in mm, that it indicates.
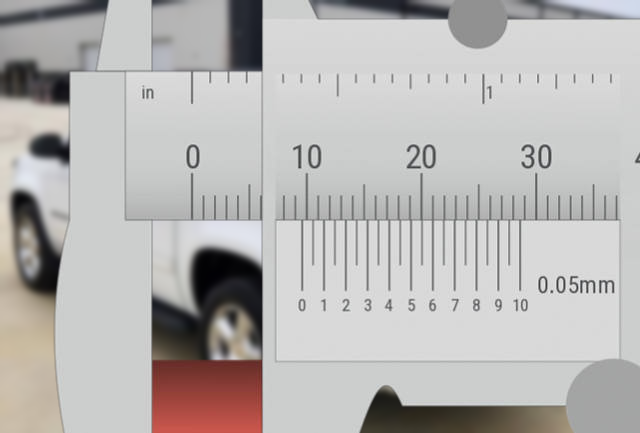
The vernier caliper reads 9.6 mm
